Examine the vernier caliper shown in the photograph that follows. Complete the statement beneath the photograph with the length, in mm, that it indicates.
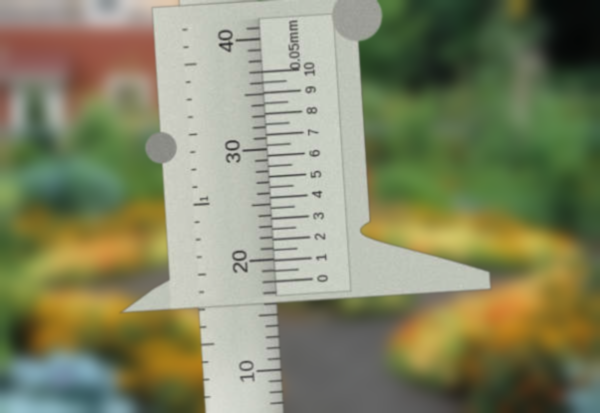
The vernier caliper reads 18.0 mm
